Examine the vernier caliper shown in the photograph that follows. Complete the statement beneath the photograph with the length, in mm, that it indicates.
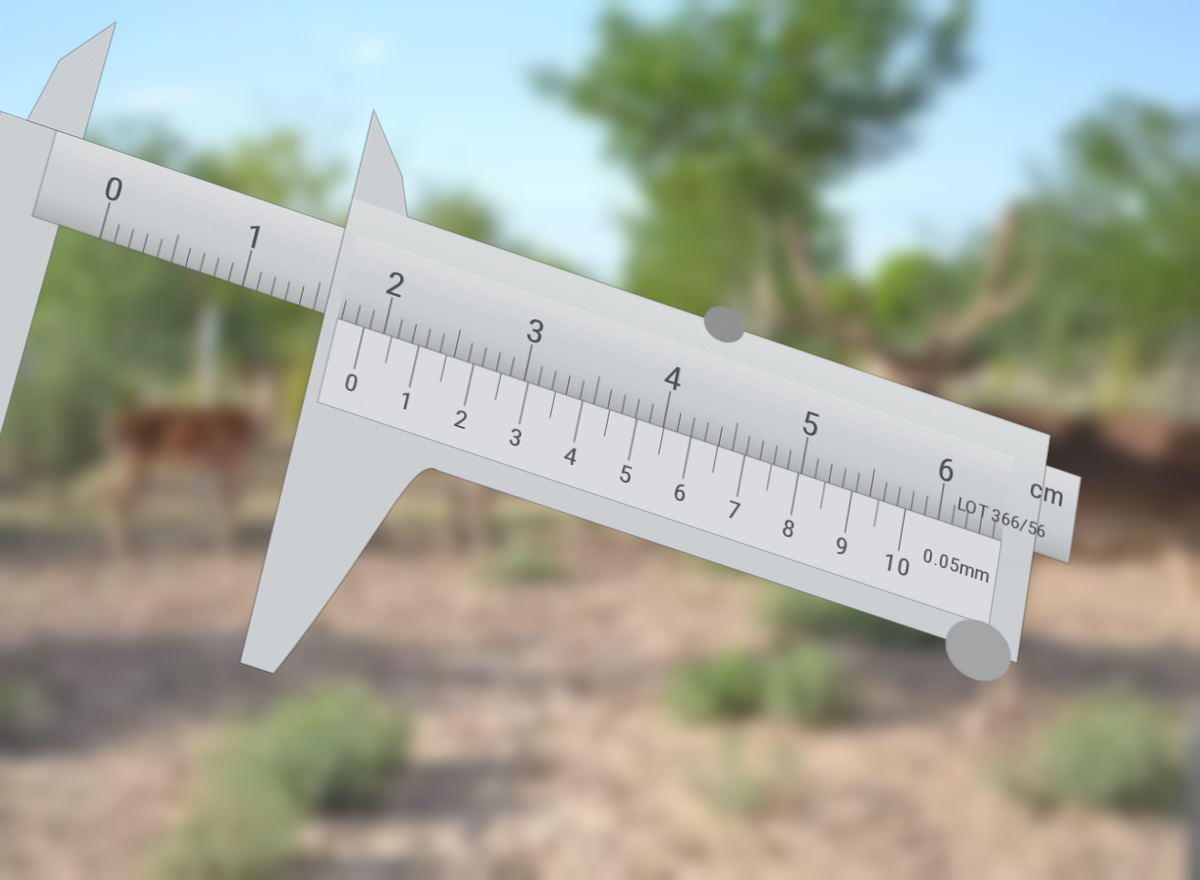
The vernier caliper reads 18.6 mm
